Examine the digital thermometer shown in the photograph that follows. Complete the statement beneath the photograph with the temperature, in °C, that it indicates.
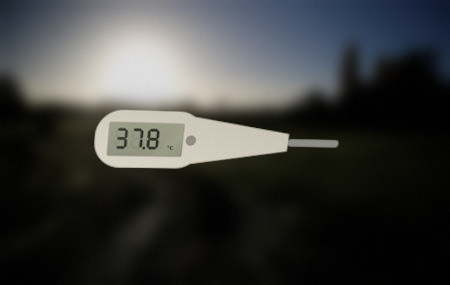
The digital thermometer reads 37.8 °C
